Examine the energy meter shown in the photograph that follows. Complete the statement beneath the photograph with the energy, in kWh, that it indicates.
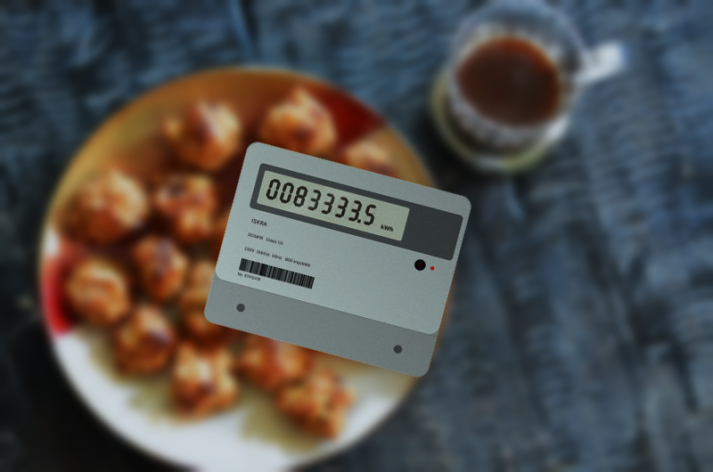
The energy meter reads 83333.5 kWh
